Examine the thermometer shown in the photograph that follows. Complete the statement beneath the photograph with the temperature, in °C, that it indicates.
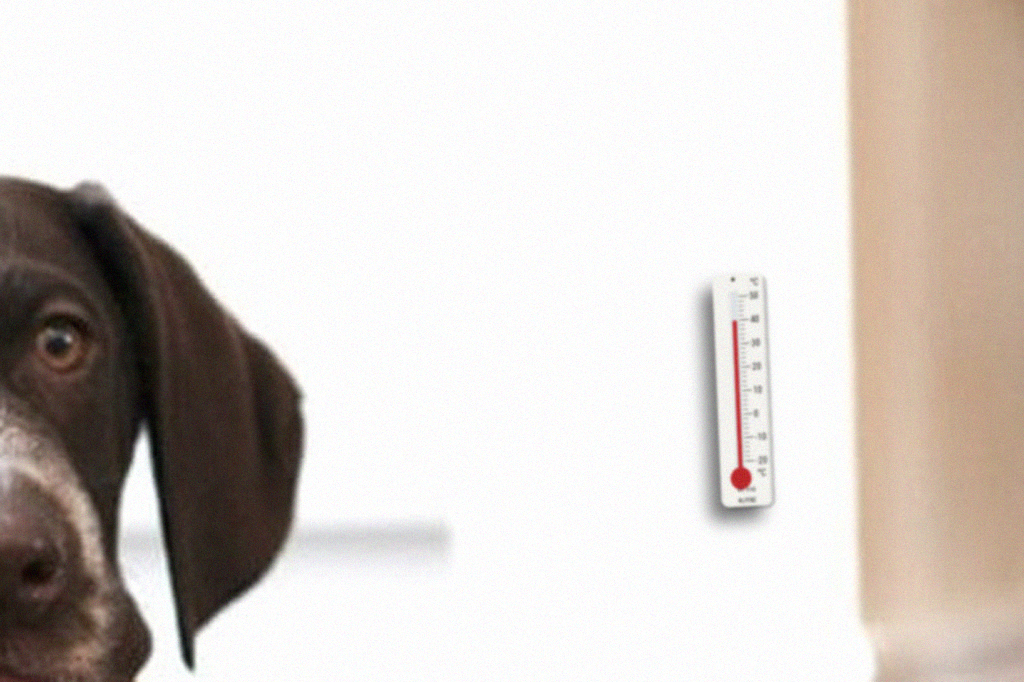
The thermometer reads 40 °C
